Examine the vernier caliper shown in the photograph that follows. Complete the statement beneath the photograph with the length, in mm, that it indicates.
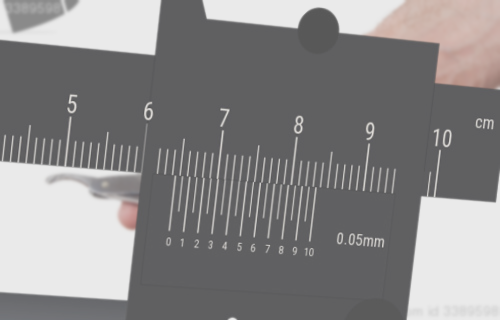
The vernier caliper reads 64.4 mm
